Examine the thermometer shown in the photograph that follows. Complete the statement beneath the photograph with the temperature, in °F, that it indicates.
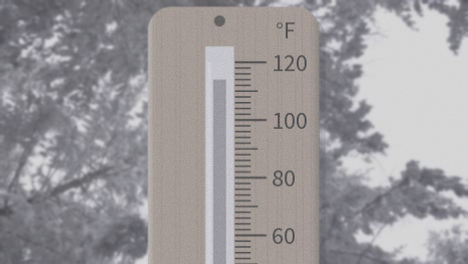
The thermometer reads 114 °F
